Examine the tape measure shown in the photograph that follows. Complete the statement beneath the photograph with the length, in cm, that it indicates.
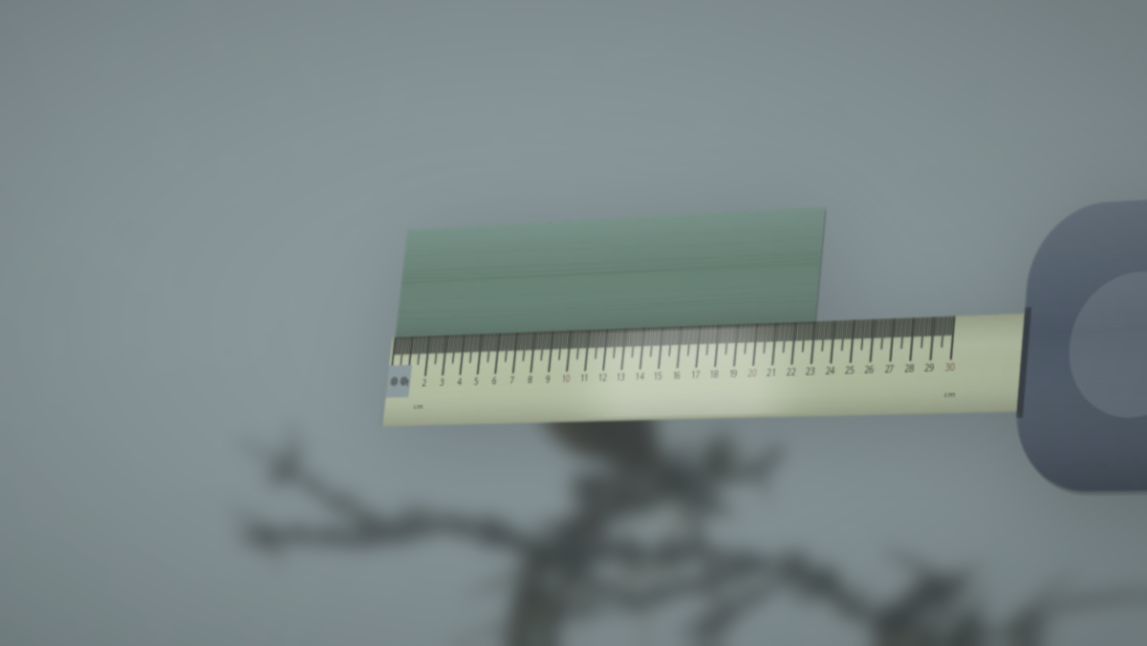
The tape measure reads 23 cm
